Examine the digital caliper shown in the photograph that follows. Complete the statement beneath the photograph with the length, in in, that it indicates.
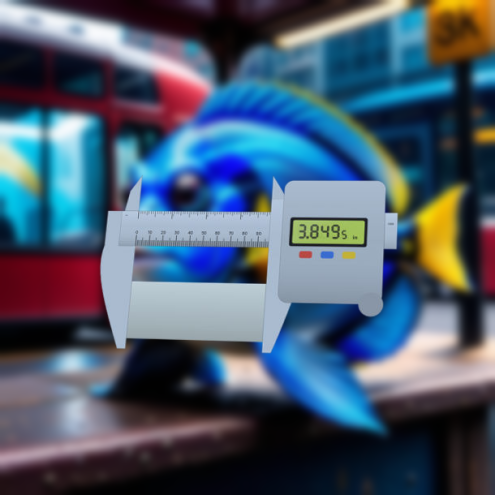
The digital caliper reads 3.8495 in
